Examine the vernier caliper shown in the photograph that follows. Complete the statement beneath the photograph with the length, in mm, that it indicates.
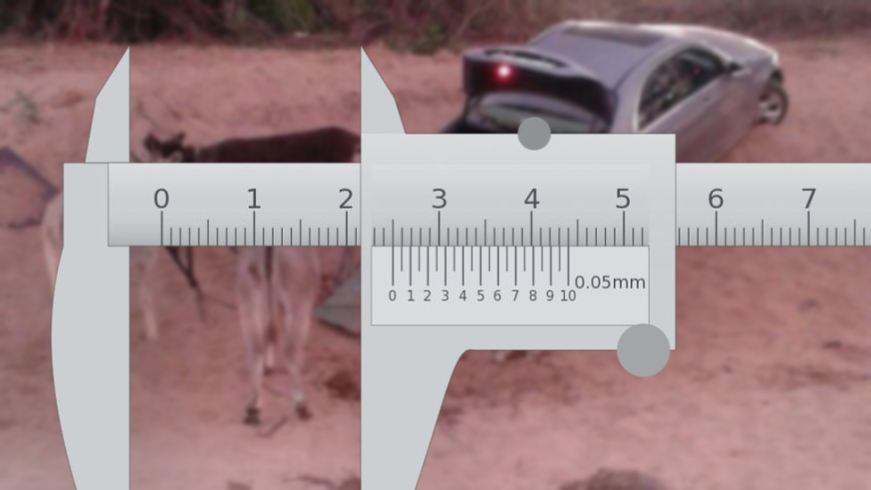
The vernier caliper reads 25.0 mm
